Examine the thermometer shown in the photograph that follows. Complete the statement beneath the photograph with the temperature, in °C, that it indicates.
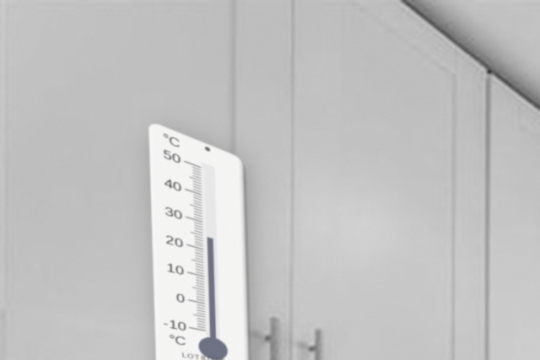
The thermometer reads 25 °C
